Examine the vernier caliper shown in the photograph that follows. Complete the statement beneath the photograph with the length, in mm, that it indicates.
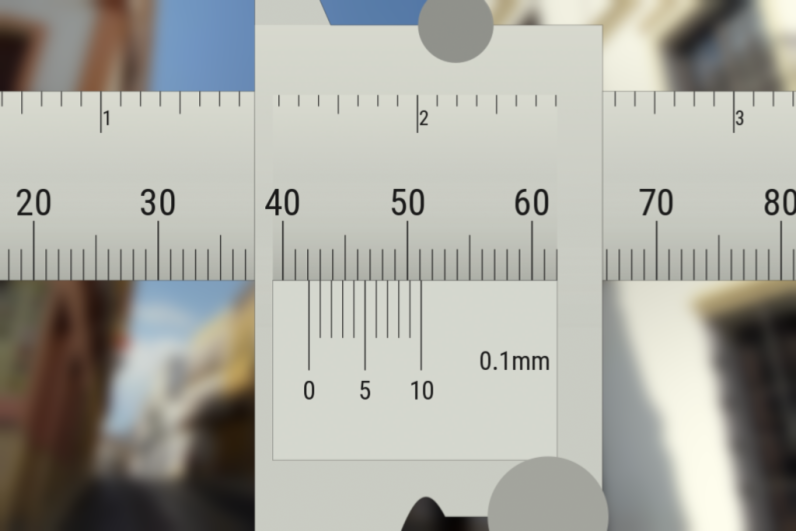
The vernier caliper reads 42.1 mm
